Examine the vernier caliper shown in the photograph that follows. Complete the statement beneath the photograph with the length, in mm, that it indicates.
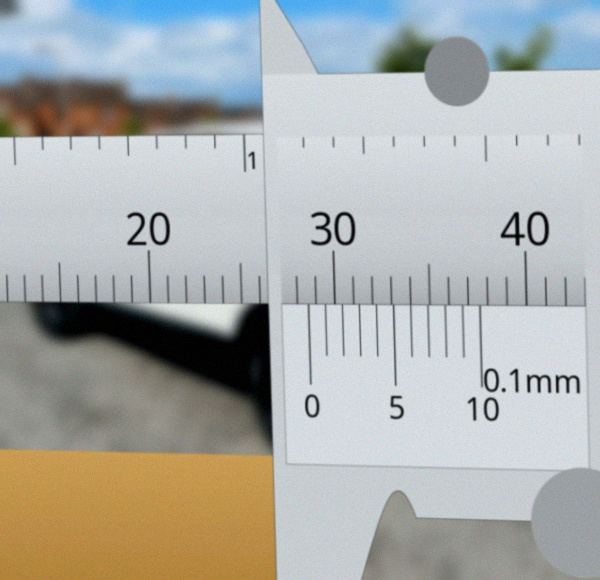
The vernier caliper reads 28.6 mm
